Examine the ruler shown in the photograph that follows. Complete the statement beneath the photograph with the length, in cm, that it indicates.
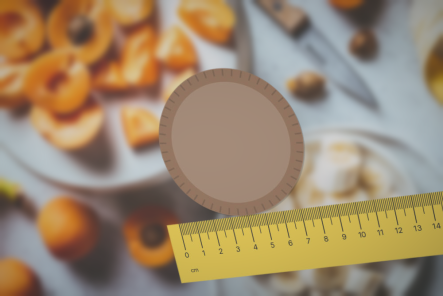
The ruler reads 8 cm
